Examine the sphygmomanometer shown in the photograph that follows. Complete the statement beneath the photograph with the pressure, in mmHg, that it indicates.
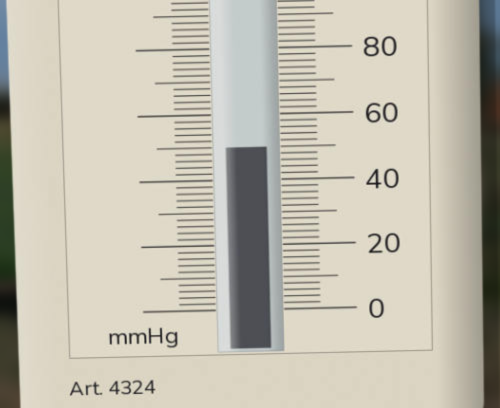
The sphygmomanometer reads 50 mmHg
